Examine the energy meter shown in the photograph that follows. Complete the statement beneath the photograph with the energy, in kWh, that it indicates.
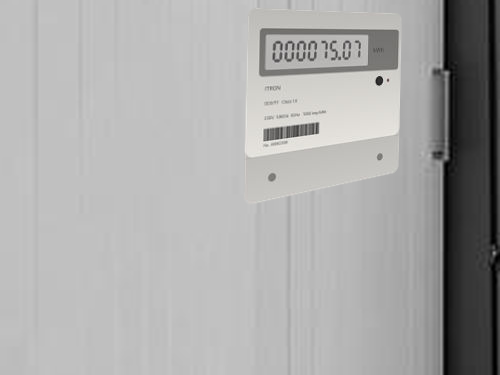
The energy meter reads 75.07 kWh
